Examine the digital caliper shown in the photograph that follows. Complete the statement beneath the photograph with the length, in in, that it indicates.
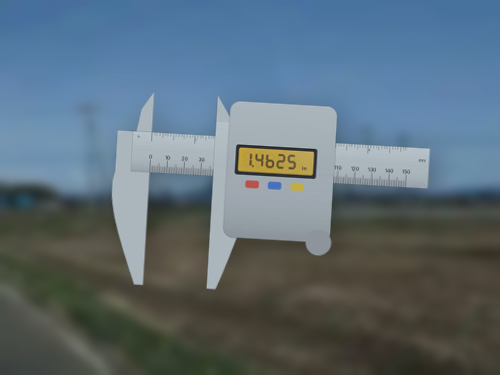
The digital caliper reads 1.4625 in
